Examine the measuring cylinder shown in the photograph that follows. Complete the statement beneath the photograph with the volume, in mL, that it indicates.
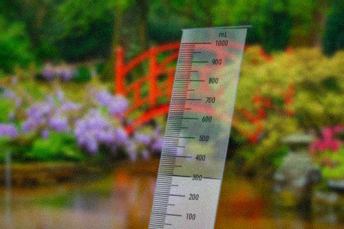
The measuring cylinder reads 300 mL
